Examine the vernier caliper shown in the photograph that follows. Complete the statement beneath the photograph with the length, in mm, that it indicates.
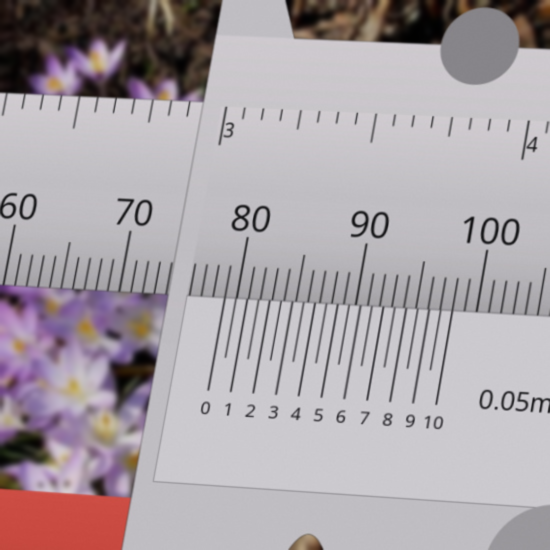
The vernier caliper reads 79.0 mm
